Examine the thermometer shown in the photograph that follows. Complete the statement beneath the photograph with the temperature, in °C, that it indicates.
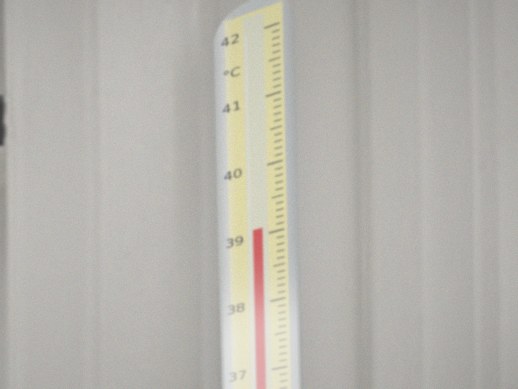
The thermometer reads 39.1 °C
